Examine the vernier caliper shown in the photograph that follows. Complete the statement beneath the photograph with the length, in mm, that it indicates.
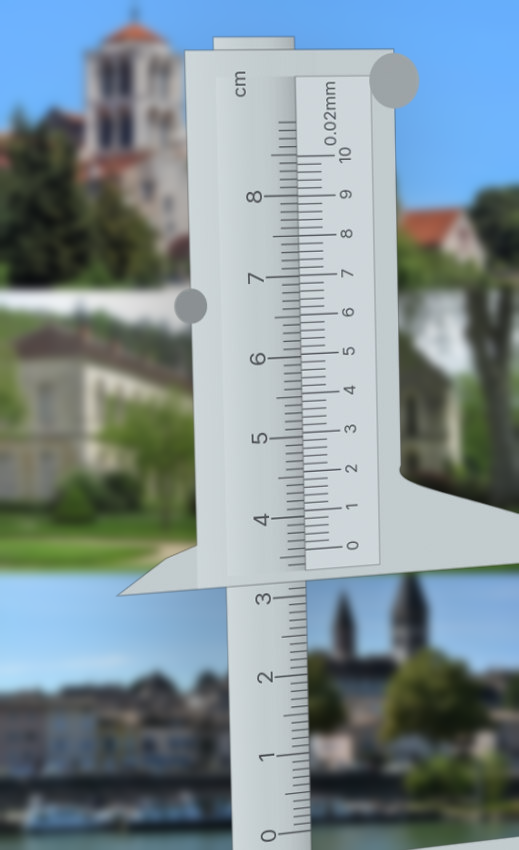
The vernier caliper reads 35.8 mm
